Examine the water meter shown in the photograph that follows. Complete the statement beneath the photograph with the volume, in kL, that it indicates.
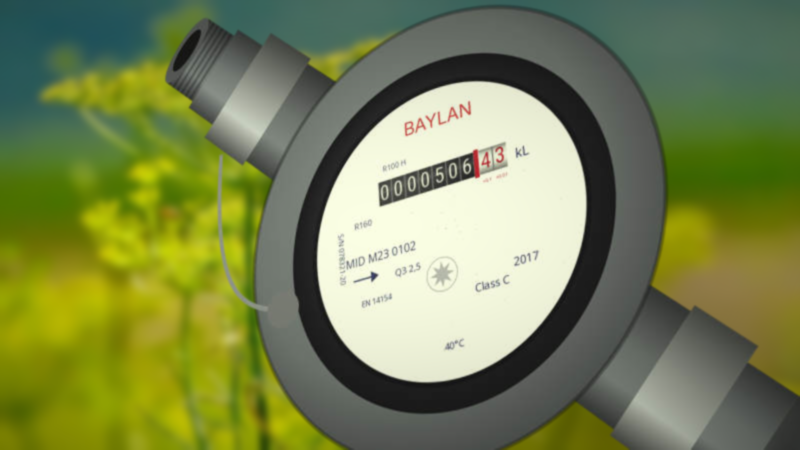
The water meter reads 506.43 kL
